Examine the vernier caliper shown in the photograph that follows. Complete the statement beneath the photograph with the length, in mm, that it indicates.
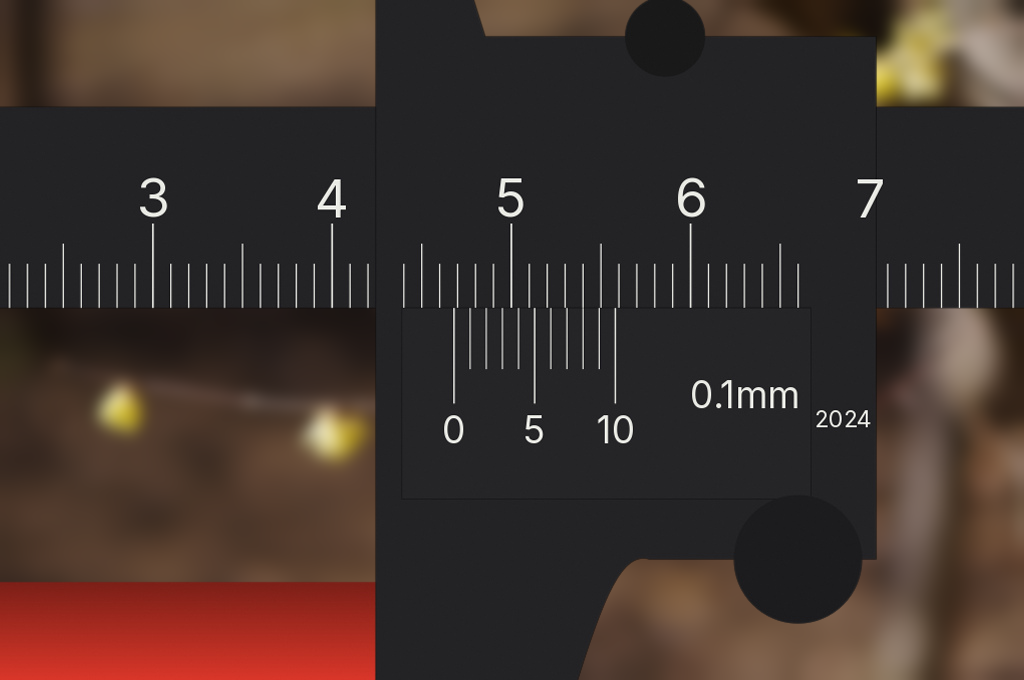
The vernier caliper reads 46.8 mm
